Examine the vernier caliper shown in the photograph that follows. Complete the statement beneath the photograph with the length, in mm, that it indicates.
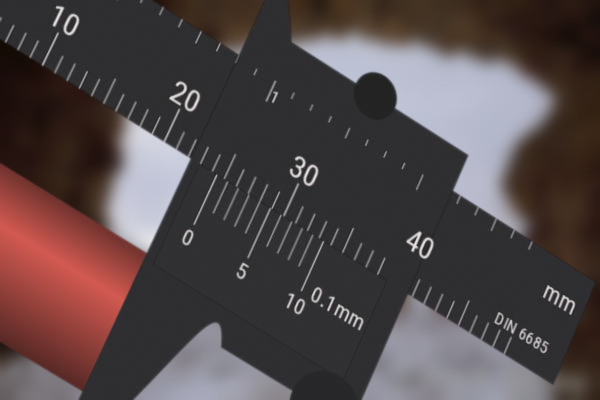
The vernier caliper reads 24.4 mm
